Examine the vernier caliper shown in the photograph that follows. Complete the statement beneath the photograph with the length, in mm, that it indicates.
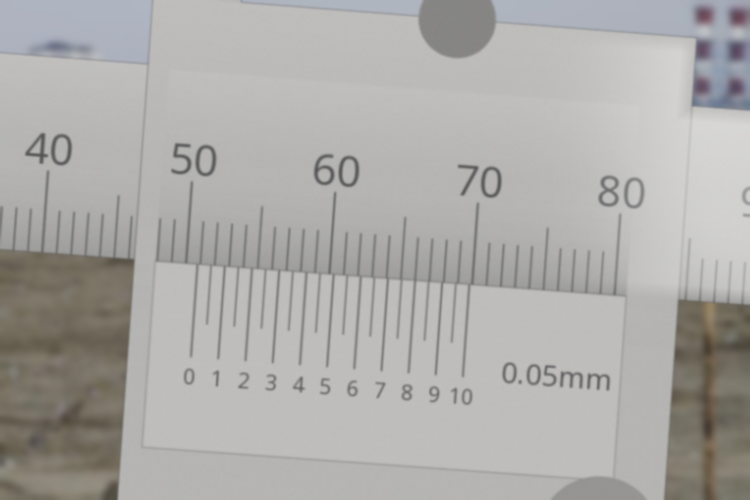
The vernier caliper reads 50.8 mm
